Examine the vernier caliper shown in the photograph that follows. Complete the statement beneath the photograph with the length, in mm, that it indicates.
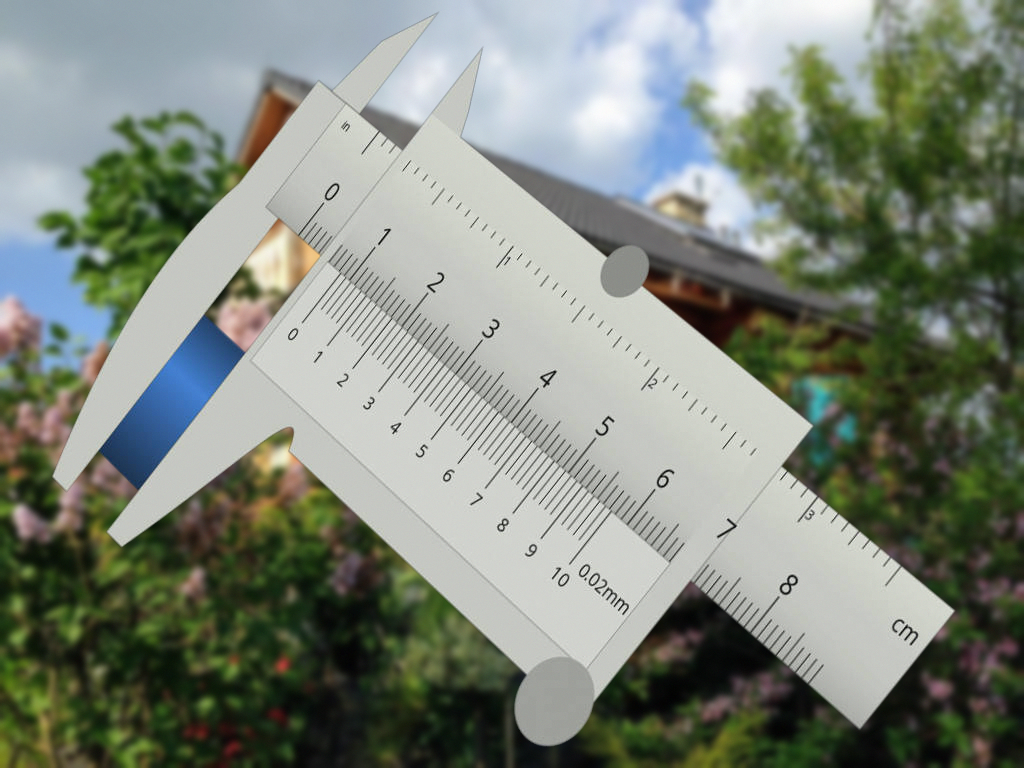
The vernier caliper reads 8.4 mm
